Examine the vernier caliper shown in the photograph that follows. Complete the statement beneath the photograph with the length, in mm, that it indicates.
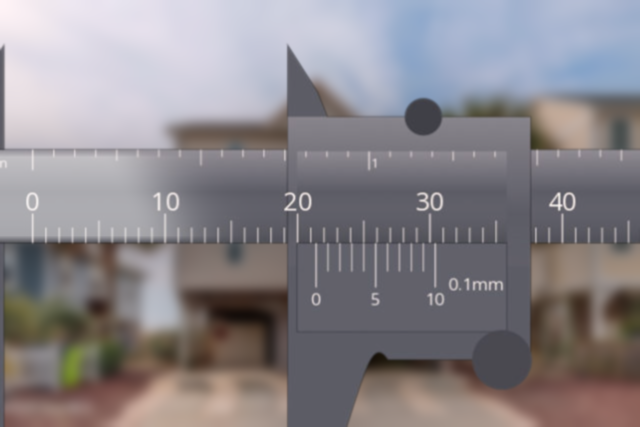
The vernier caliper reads 21.4 mm
